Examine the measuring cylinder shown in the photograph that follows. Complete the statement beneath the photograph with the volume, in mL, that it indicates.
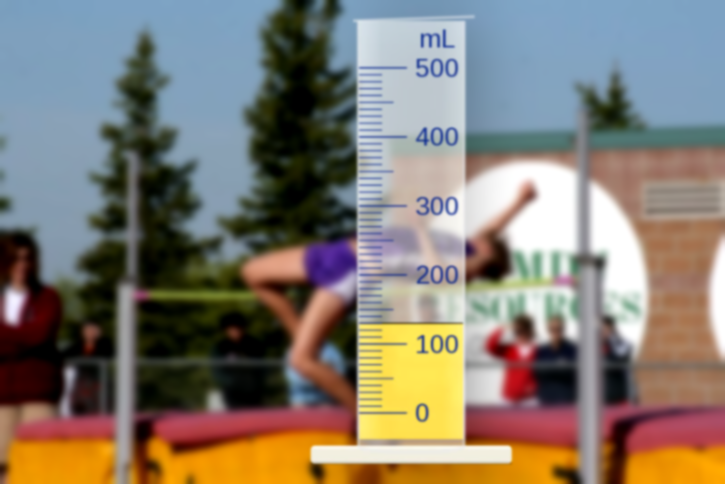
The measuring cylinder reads 130 mL
